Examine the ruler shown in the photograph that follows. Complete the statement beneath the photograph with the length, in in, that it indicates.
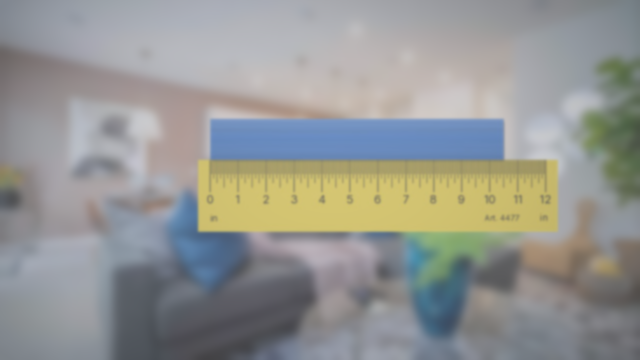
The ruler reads 10.5 in
